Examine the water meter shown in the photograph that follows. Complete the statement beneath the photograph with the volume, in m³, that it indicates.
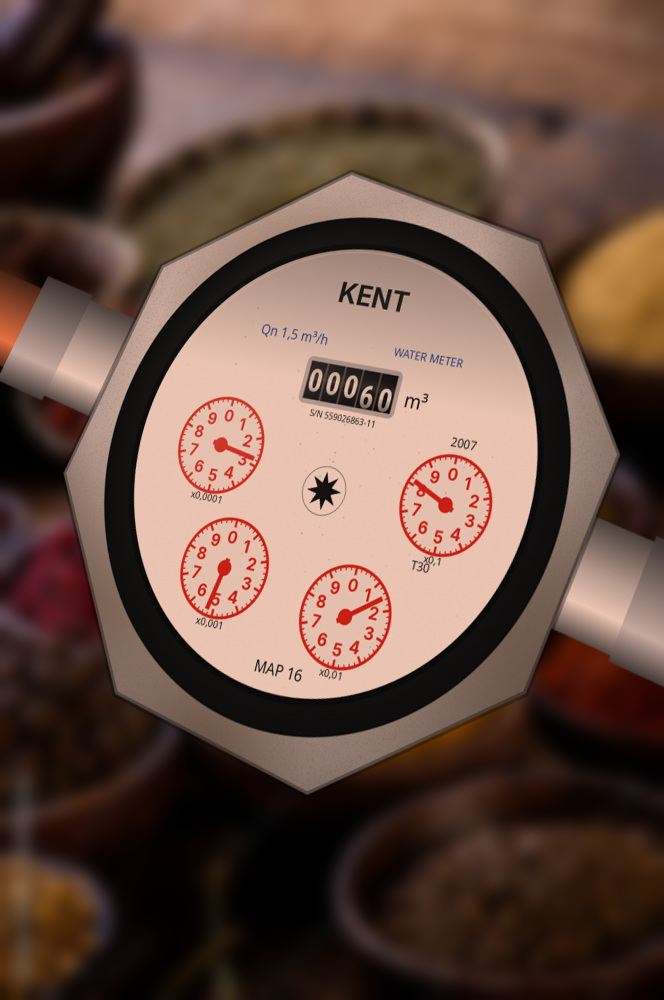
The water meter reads 59.8152 m³
